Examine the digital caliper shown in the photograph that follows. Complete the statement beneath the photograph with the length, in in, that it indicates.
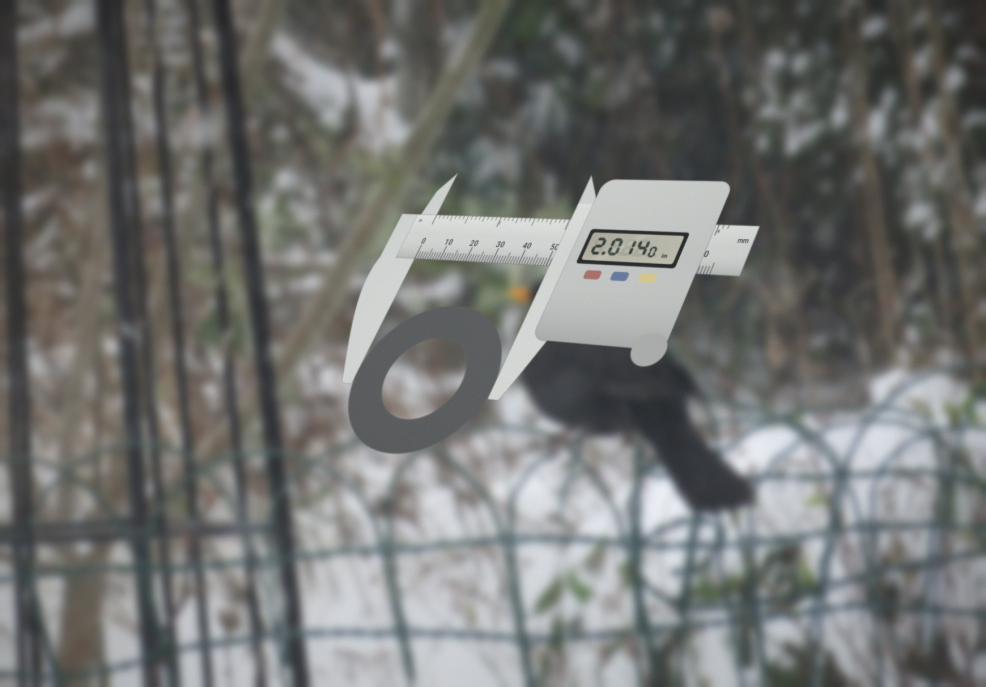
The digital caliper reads 2.0140 in
